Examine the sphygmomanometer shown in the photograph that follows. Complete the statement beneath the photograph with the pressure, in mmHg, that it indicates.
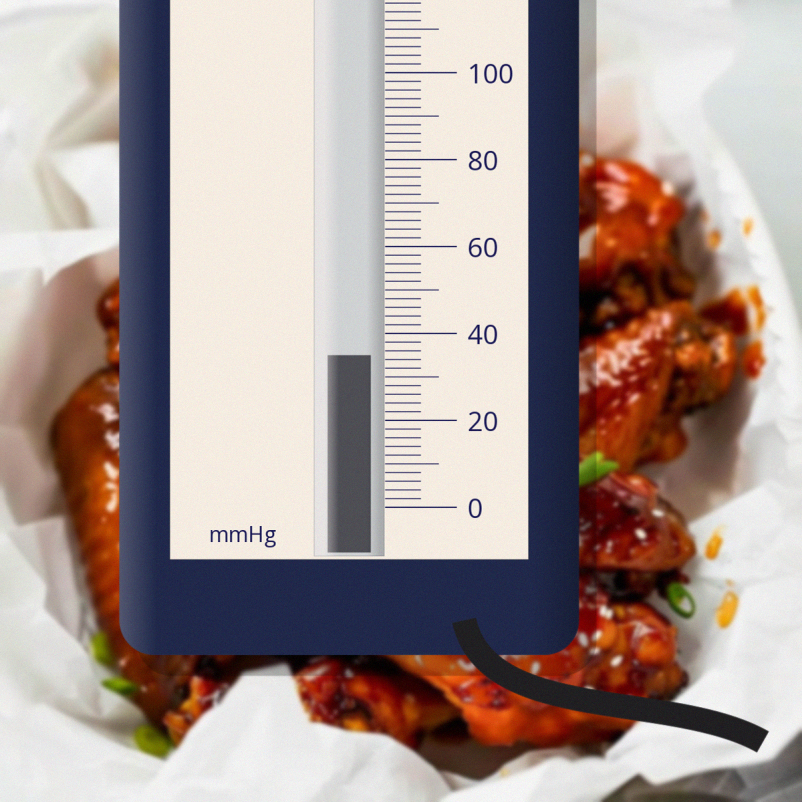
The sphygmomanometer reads 35 mmHg
